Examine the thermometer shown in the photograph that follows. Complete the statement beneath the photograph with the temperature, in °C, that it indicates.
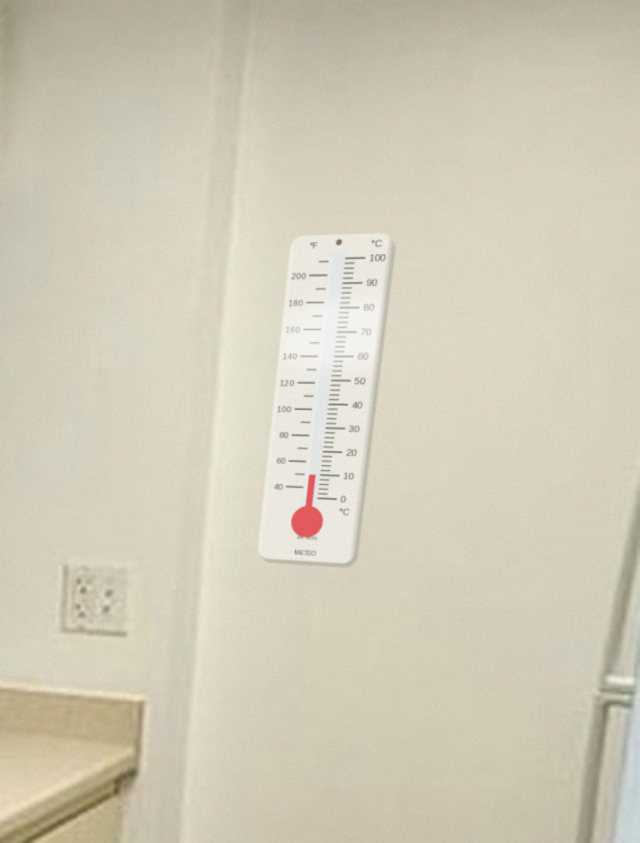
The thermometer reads 10 °C
